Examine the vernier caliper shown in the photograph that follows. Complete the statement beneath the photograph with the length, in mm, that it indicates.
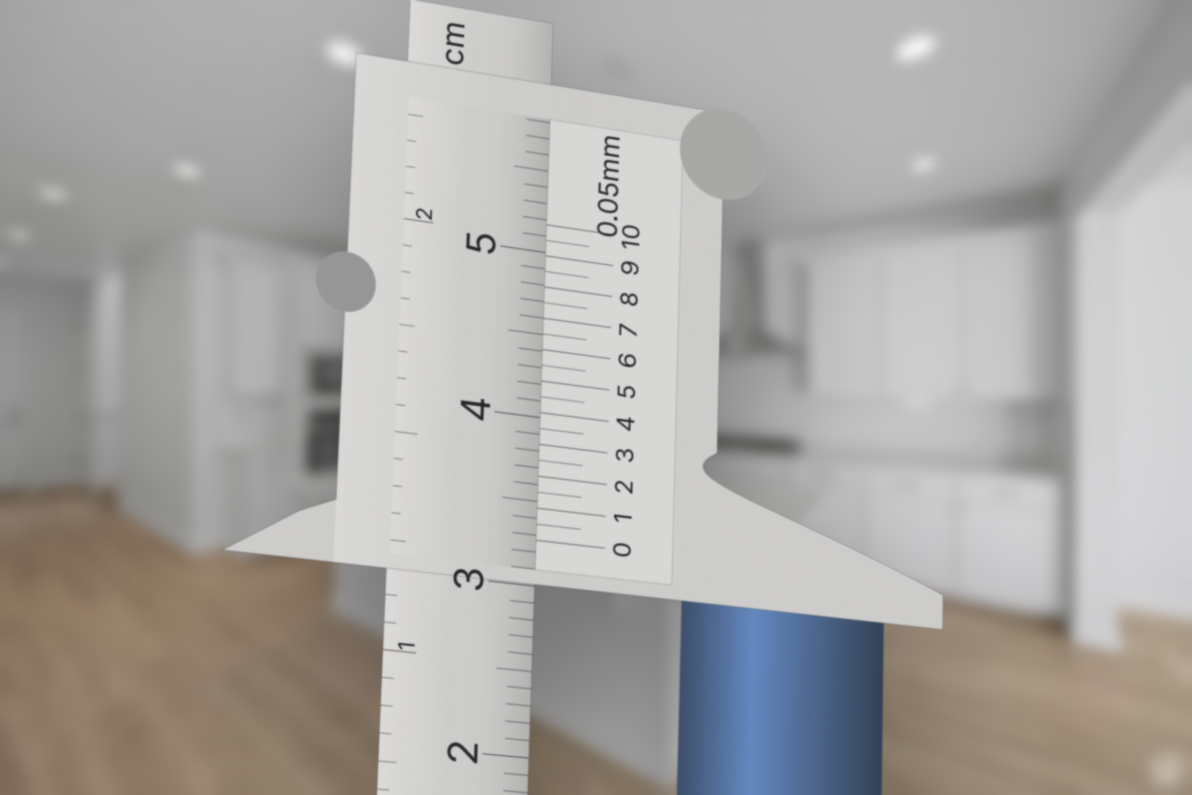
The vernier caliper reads 32.7 mm
